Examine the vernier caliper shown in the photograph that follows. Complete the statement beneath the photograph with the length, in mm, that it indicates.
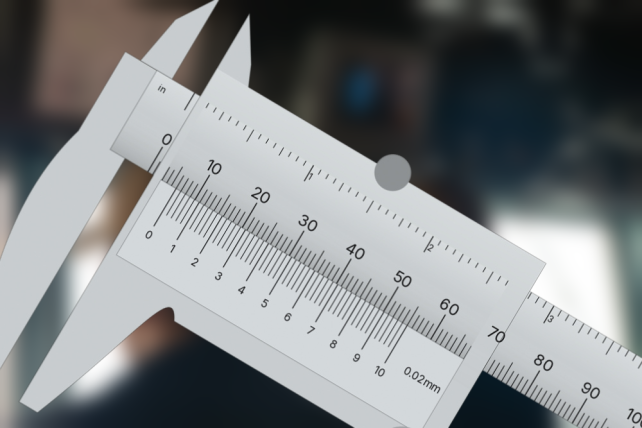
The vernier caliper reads 6.0 mm
